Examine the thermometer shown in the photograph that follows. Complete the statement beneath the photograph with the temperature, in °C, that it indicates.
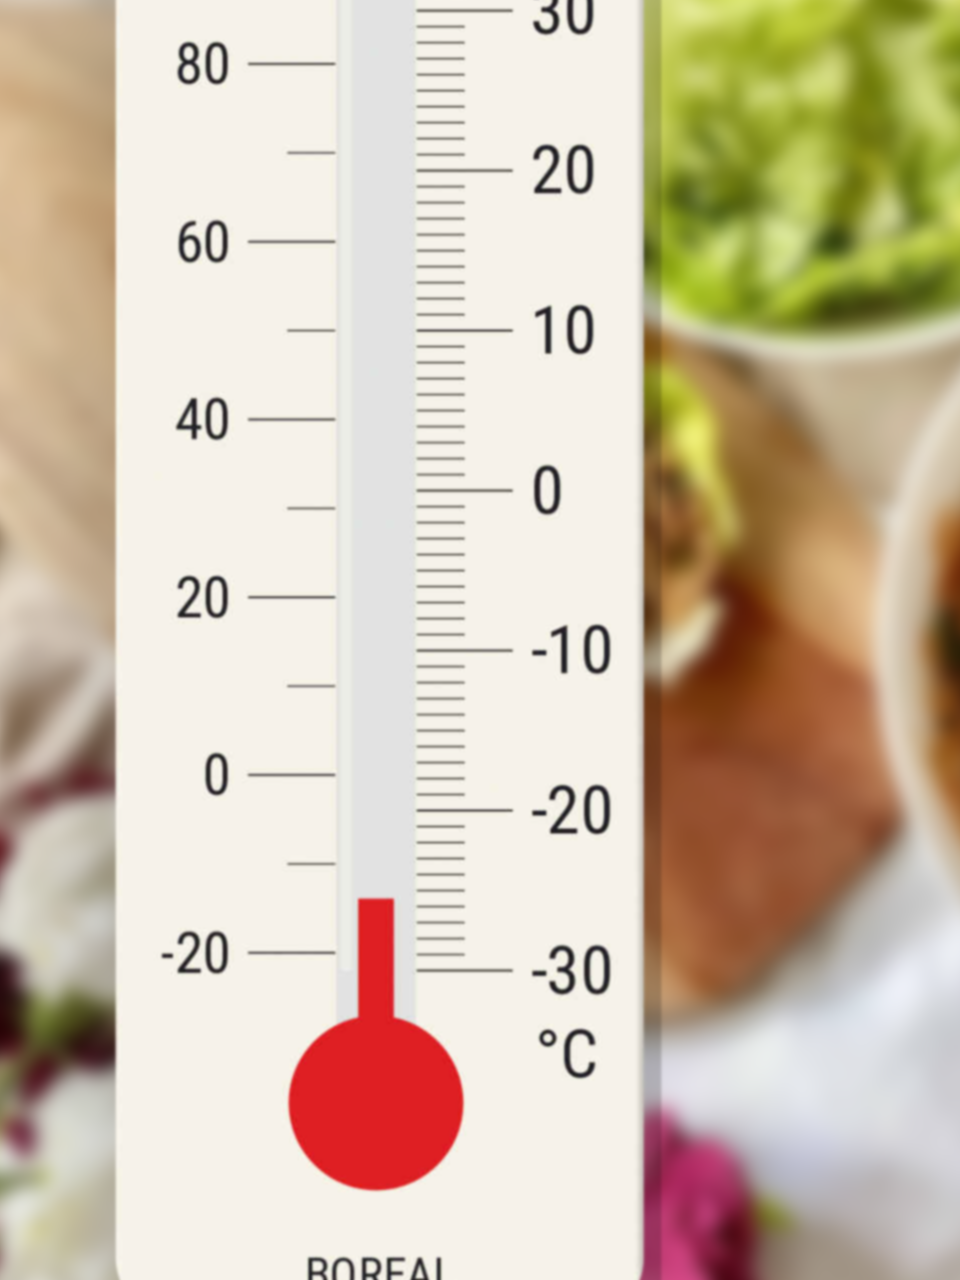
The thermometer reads -25.5 °C
